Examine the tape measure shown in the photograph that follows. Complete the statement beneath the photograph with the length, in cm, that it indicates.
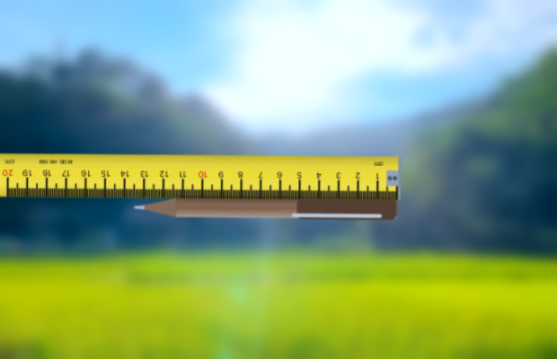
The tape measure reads 13.5 cm
